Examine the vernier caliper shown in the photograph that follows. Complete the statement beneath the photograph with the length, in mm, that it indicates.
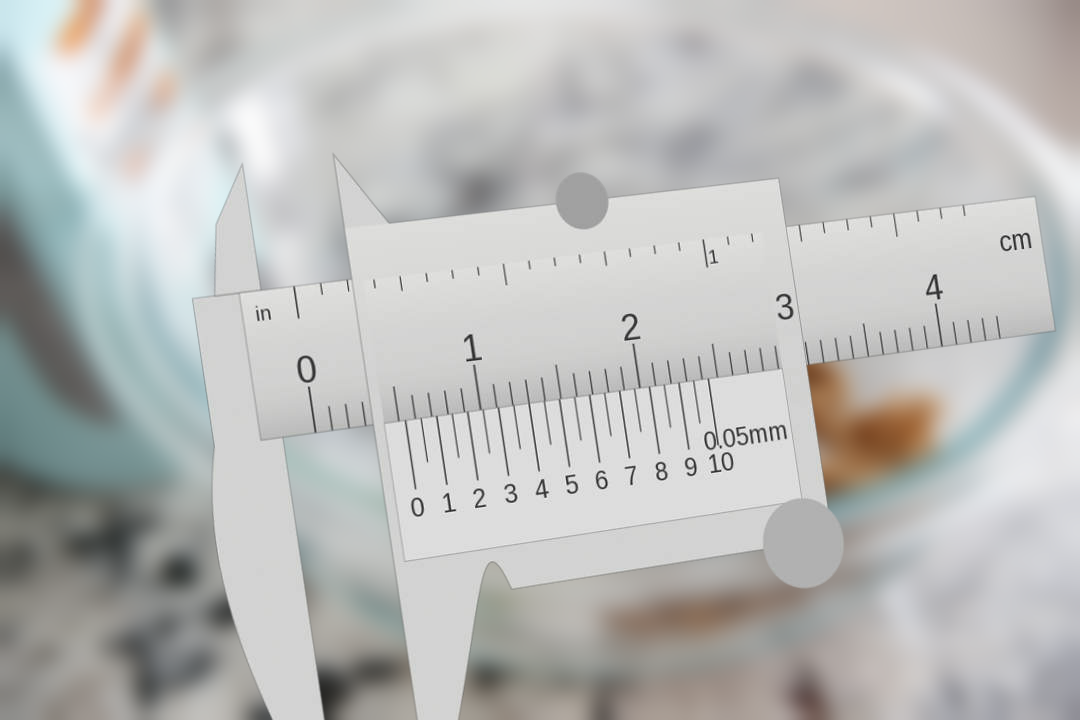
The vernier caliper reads 5.4 mm
